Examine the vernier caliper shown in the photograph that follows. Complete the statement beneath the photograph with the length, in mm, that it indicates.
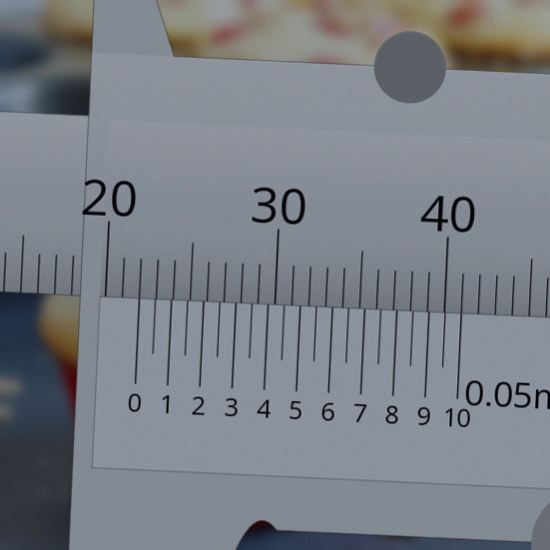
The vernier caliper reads 22.0 mm
